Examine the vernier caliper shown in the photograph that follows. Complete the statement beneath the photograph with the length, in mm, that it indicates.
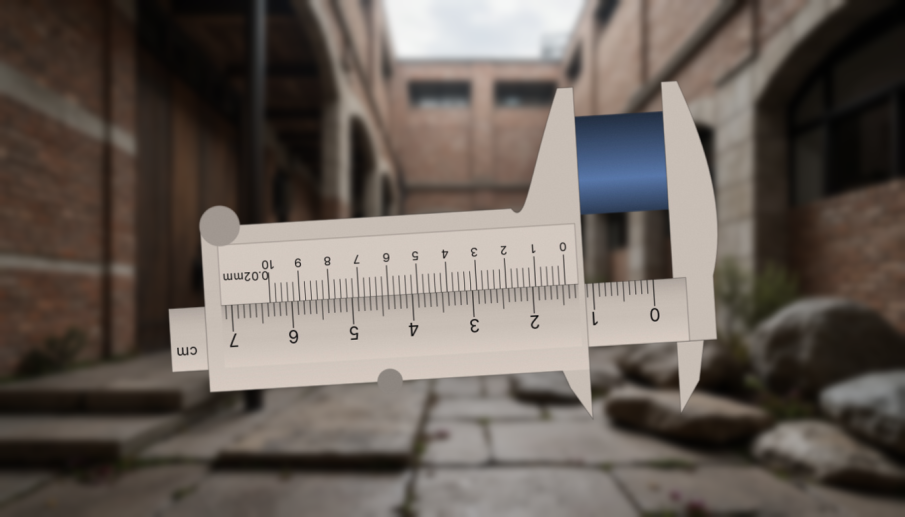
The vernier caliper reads 14.6 mm
